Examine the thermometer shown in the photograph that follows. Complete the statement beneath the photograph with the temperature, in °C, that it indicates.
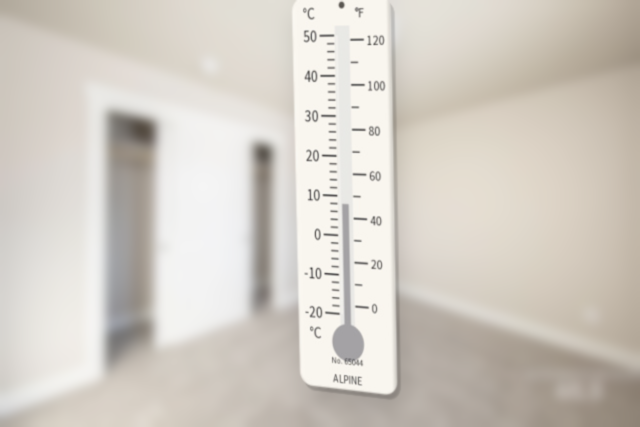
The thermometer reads 8 °C
